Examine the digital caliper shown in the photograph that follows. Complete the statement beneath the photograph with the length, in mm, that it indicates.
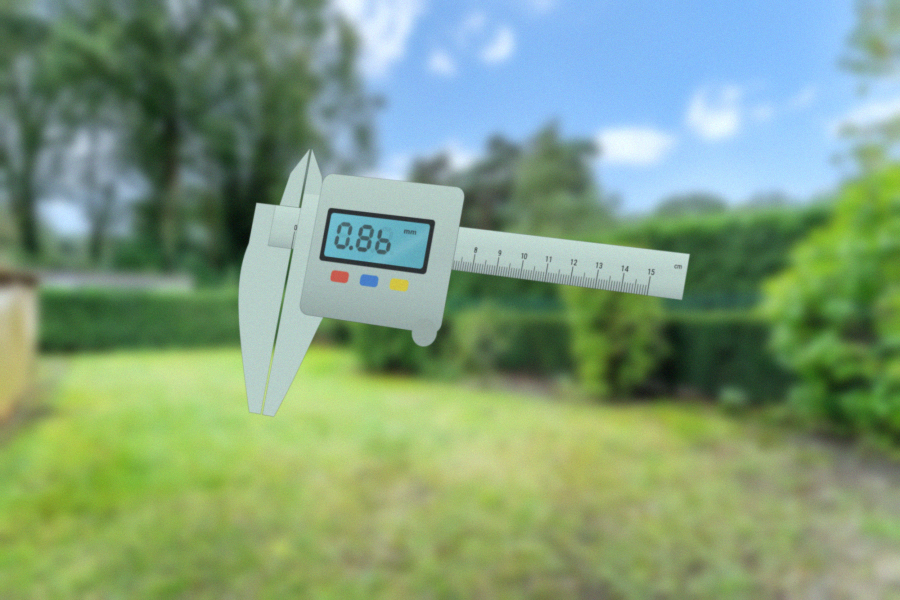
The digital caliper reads 0.86 mm
